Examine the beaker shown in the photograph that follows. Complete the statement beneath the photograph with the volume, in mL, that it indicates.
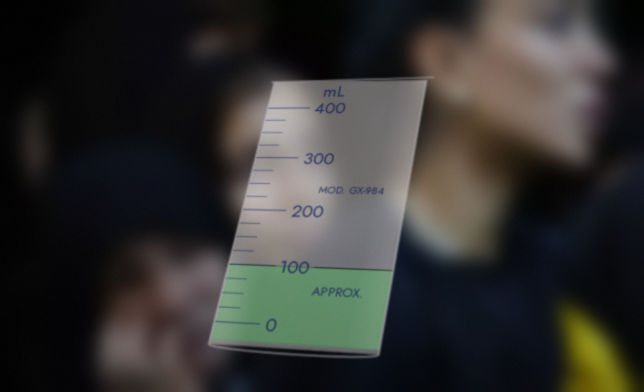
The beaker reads 100 mL
